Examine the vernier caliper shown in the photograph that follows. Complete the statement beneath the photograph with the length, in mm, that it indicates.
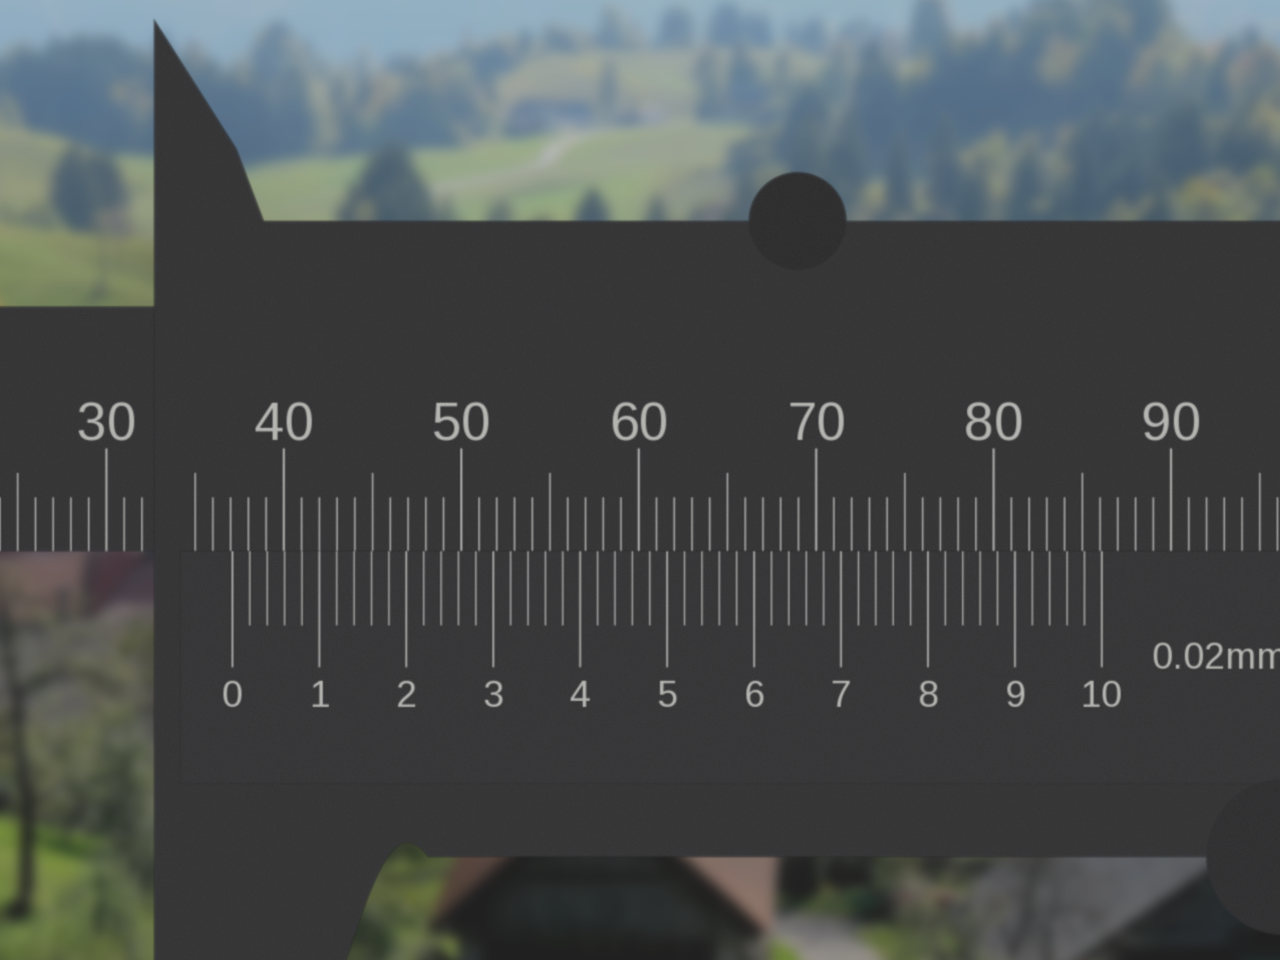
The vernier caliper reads 37.1 mm
